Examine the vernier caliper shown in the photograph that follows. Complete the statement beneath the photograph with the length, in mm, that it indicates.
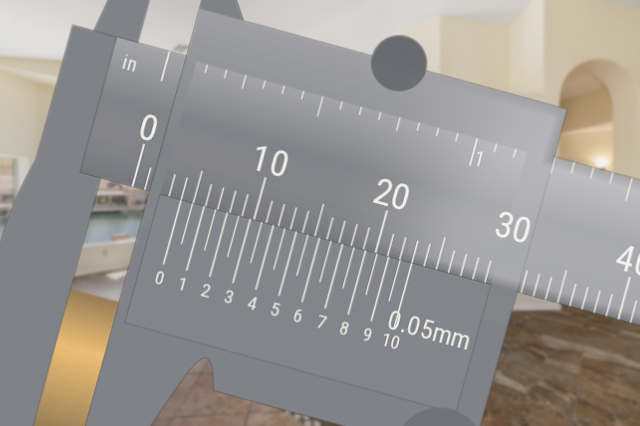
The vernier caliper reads 4.0 mm
